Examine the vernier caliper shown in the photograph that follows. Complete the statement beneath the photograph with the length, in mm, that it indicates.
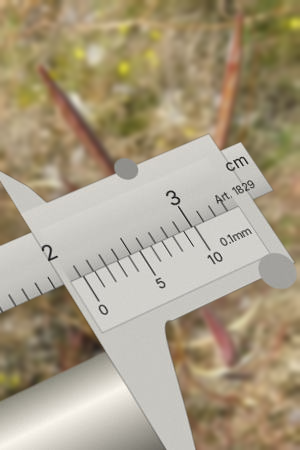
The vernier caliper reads 21.2 mm
